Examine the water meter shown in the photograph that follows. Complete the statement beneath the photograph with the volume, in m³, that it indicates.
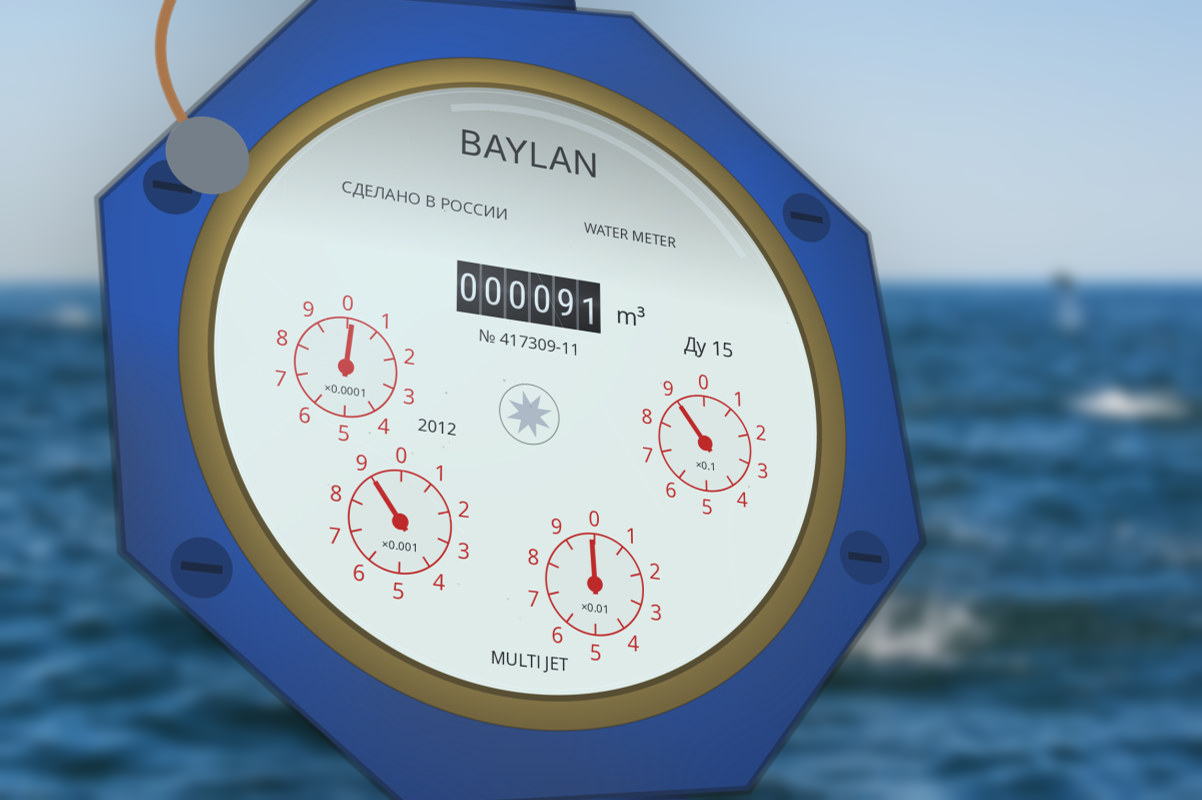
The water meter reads 90.8990 m³
